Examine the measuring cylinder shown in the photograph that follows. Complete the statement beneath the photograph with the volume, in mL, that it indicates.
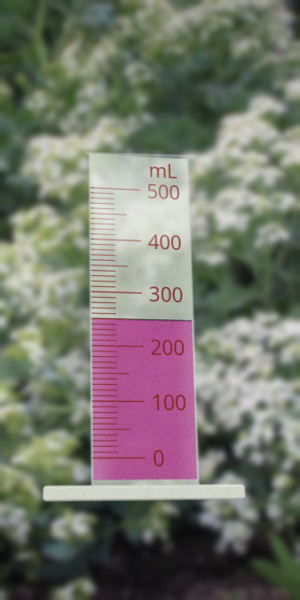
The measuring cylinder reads 250 mL
